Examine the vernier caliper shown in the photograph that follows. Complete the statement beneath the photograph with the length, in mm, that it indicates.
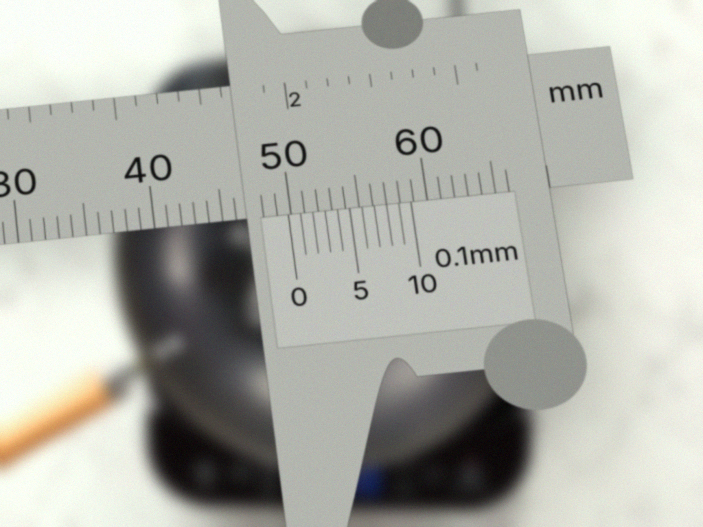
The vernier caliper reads 49.8 mm
